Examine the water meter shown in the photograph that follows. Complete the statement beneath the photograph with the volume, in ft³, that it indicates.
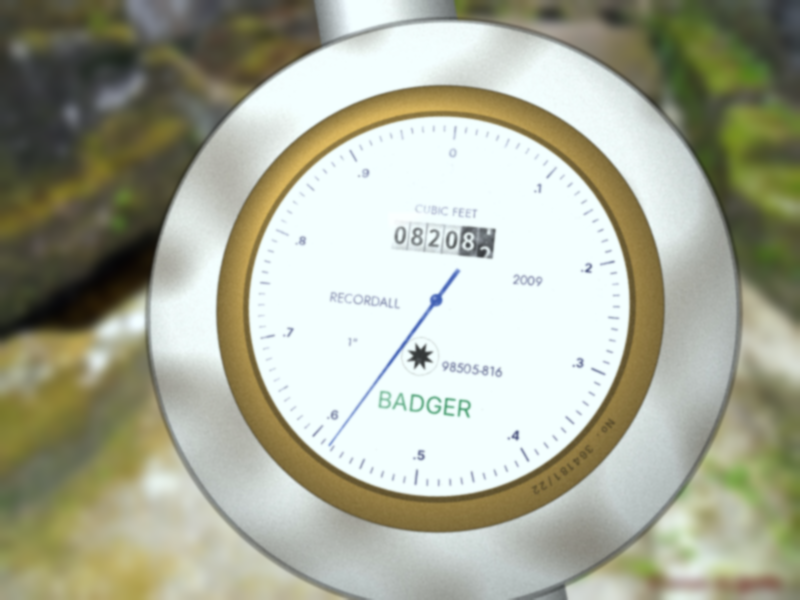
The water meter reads 82081.58 ft³
